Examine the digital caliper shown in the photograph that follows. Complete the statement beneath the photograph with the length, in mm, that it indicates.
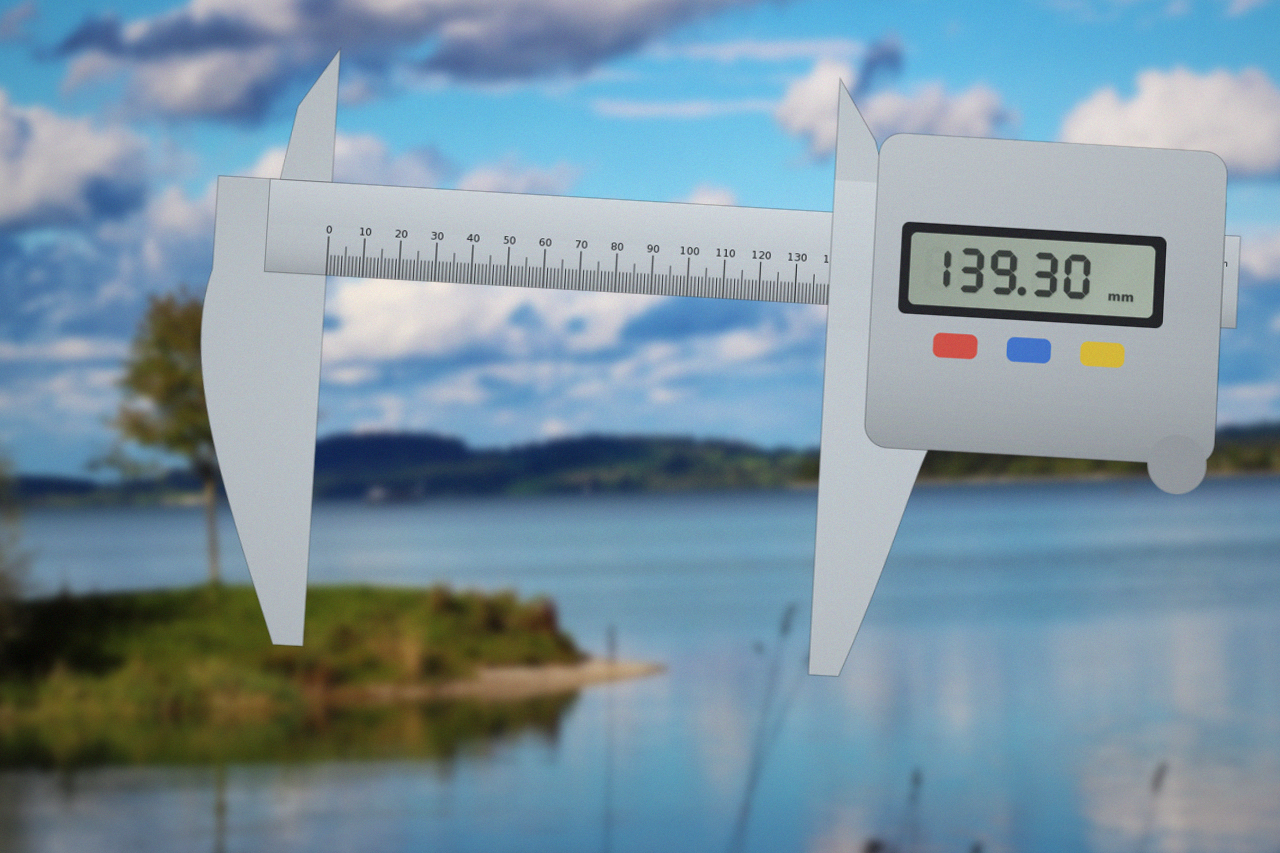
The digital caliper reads 139.30 mm
